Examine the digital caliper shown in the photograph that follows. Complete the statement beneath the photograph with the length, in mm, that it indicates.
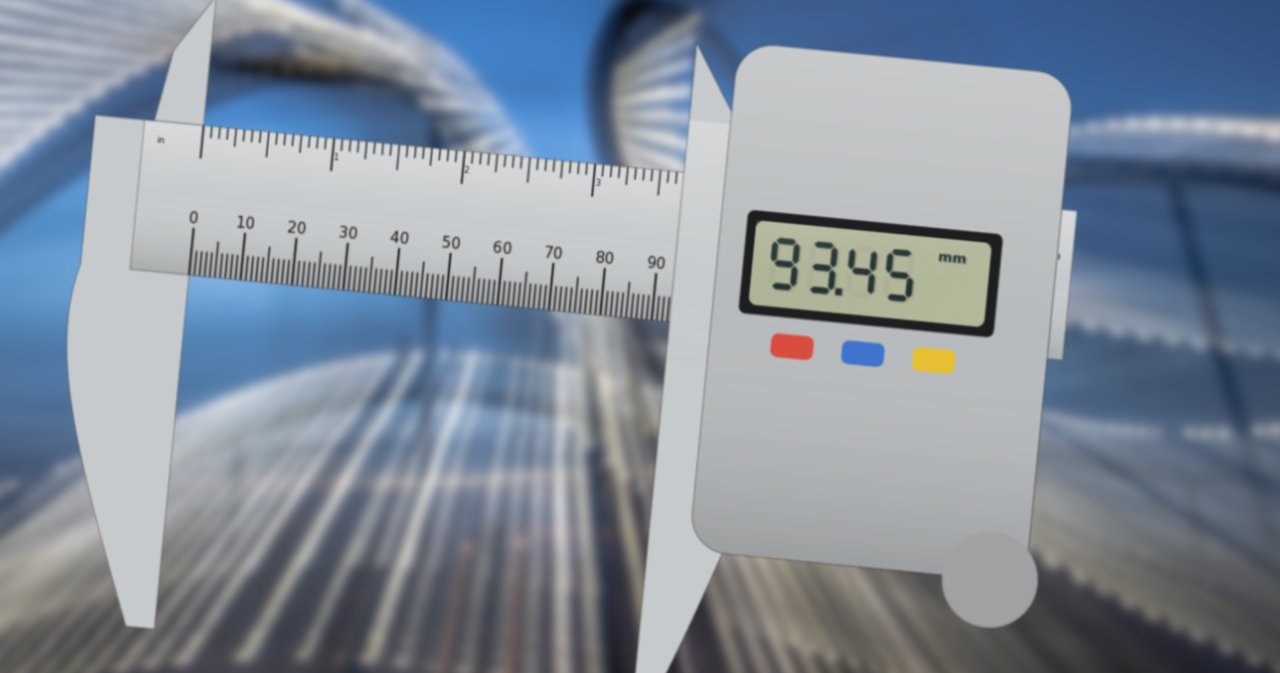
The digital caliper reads 93.45 mm
